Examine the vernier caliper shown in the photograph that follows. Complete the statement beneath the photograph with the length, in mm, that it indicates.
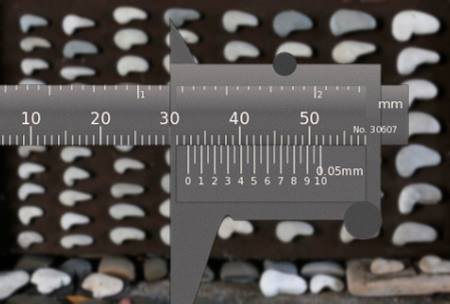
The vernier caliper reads 32.6 mm
